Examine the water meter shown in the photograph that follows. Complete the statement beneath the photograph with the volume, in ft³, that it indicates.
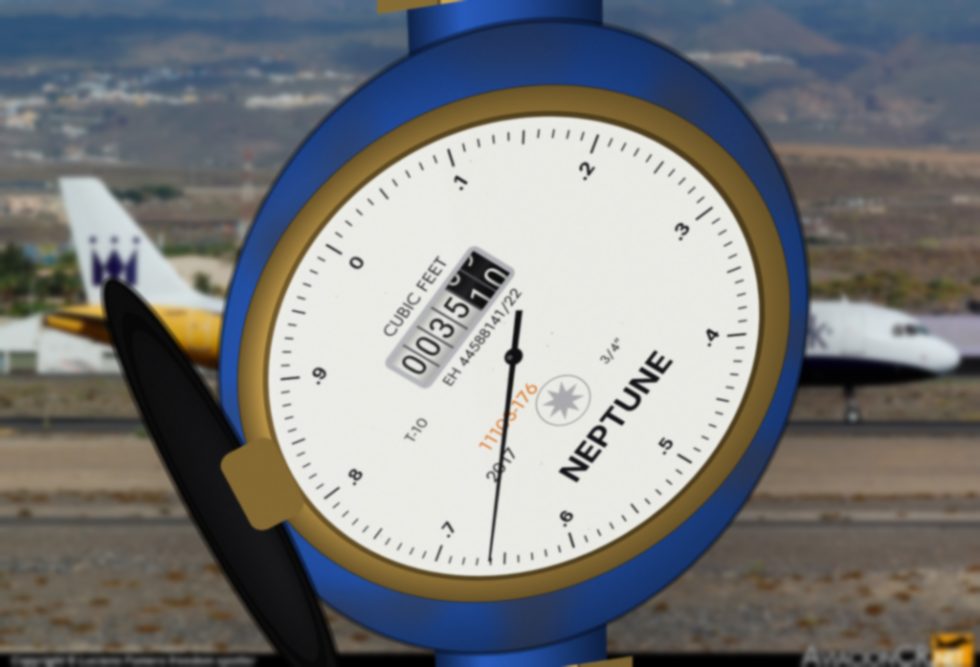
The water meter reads 3509.66 ft³
